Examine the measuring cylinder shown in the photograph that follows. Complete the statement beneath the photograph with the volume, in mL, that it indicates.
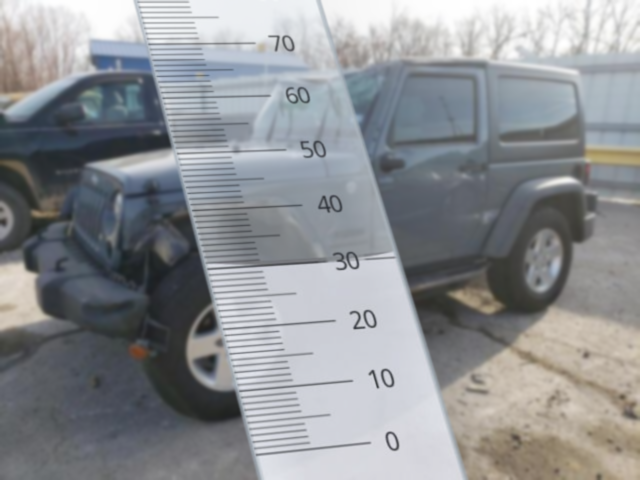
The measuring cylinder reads 30 mL
